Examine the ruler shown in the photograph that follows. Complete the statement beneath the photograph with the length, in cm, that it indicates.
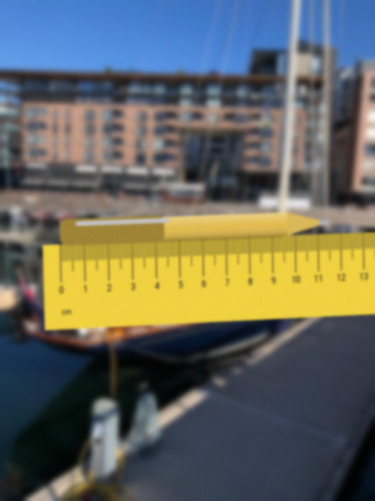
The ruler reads 11.5 cm
